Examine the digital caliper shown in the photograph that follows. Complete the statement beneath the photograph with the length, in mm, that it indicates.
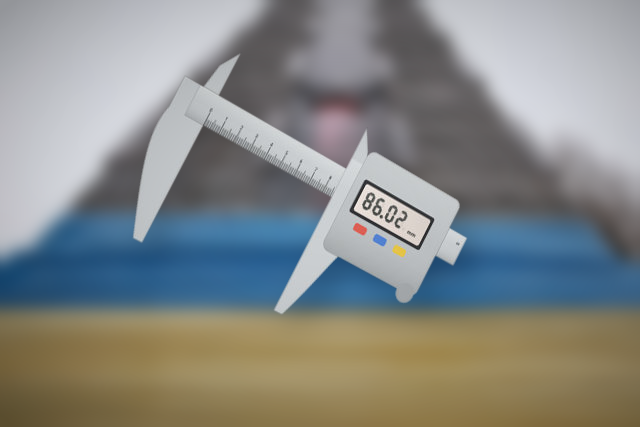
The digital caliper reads 86.02 mm
